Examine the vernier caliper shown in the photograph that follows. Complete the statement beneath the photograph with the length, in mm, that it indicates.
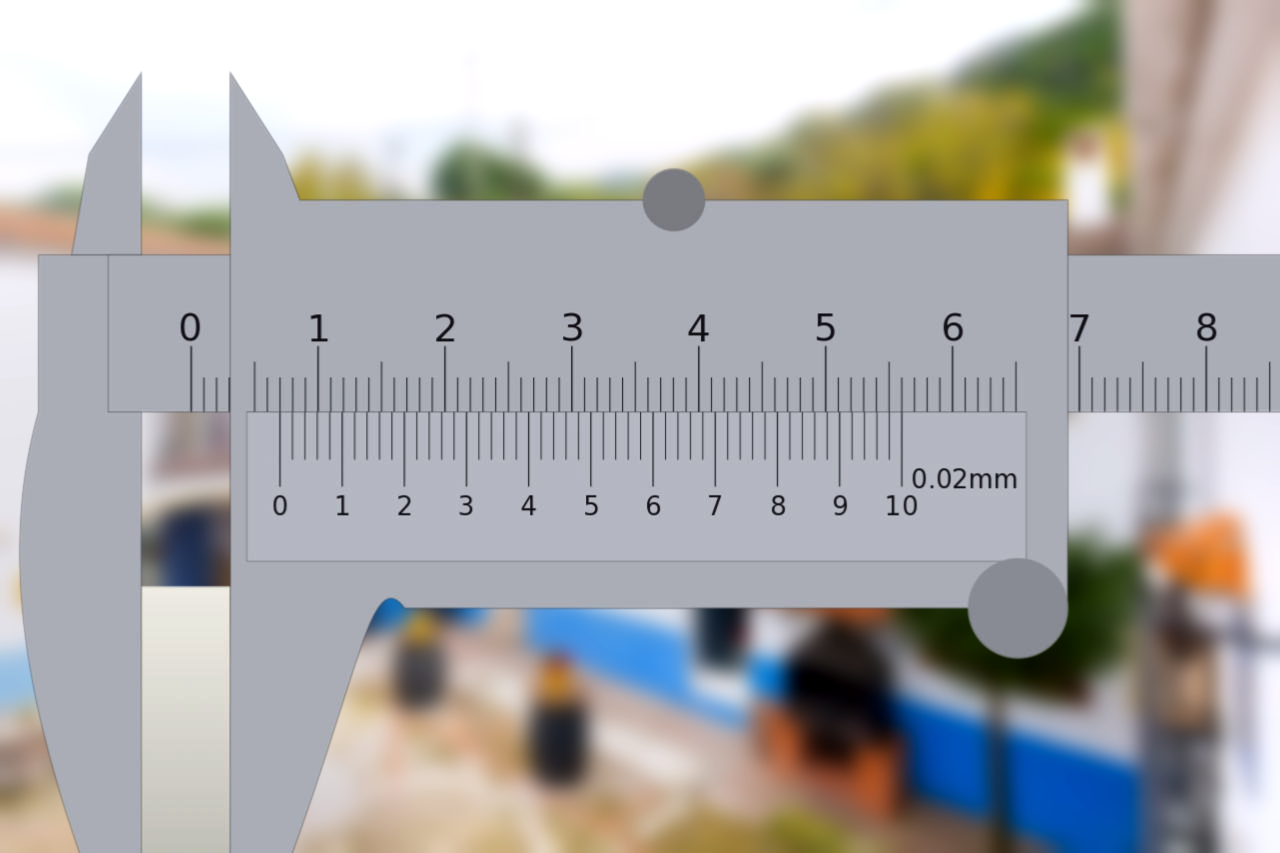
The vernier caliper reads 7.0 mm
